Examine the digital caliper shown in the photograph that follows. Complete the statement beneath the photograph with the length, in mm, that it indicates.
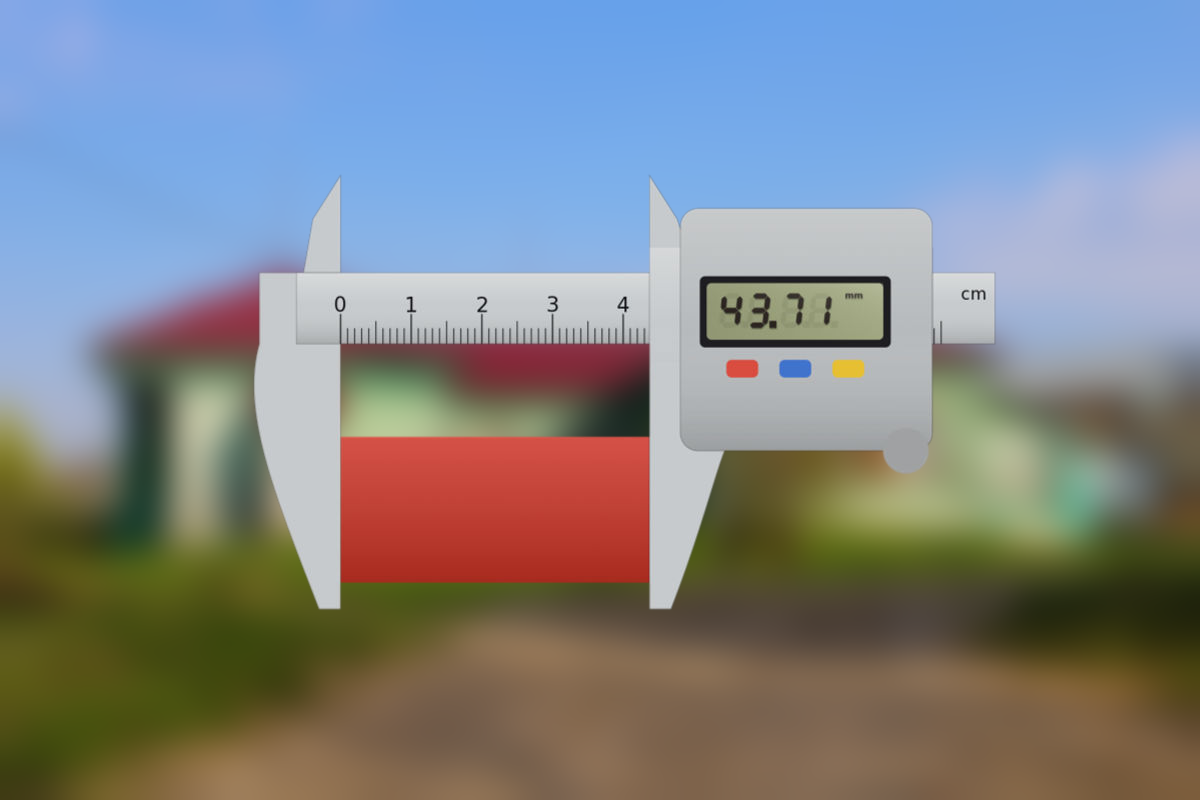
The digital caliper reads 43.71 mm
